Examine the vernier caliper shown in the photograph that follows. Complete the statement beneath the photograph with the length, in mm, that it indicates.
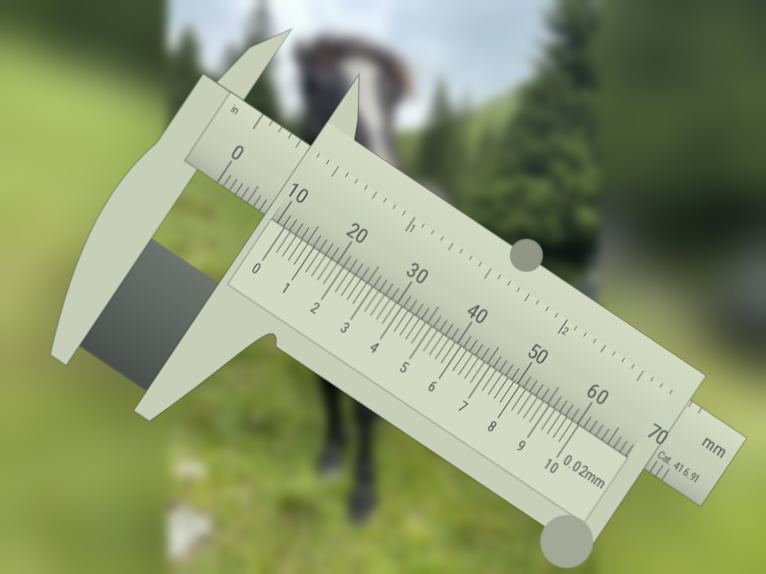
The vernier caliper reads 11.2 mm
